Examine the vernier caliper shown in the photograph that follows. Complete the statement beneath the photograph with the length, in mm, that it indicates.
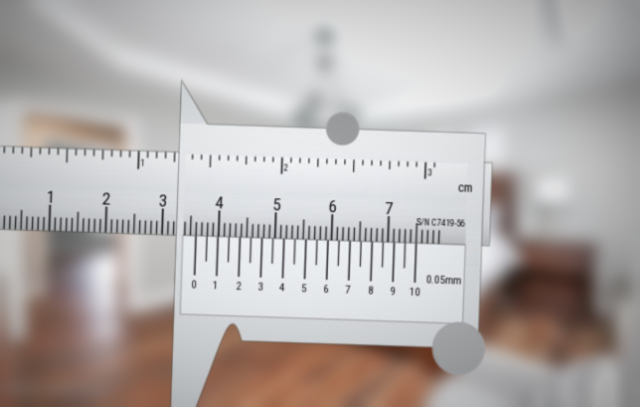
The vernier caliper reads 36.0 mm
